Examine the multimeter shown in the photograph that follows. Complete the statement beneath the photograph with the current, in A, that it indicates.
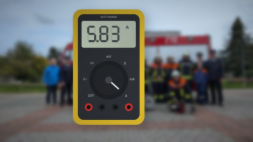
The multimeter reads 5.83 A
